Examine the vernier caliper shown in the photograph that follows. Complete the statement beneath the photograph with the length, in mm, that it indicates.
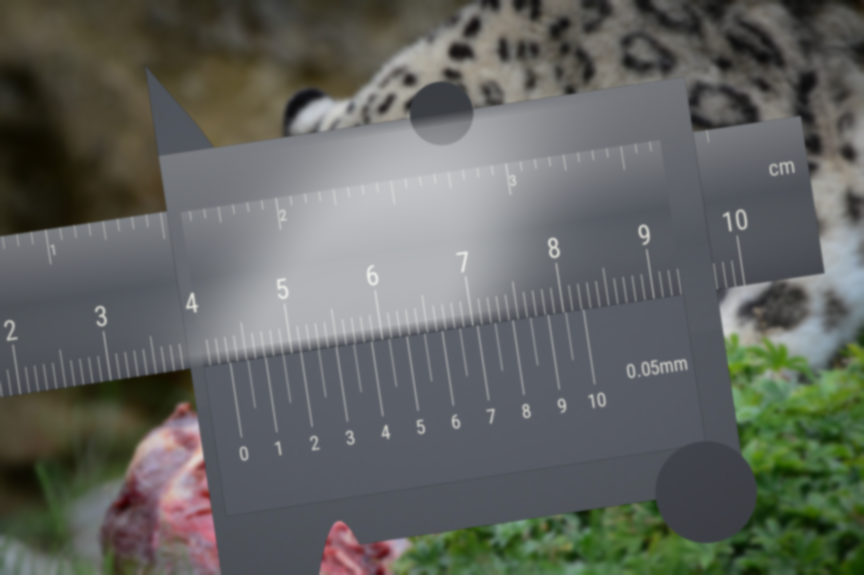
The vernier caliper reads 43.2 mm
